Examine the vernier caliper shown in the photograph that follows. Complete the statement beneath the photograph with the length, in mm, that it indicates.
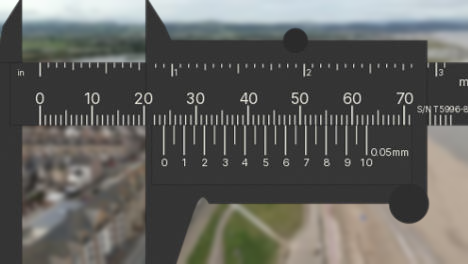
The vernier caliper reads 23.8 mm
